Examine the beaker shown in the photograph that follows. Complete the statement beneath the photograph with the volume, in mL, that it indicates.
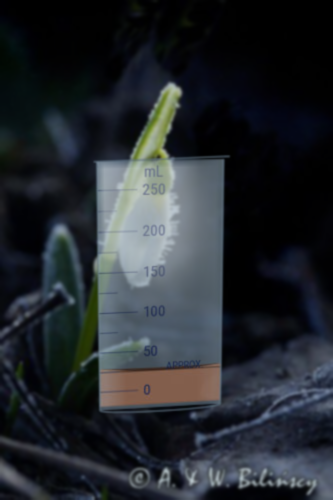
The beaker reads 25 mL
